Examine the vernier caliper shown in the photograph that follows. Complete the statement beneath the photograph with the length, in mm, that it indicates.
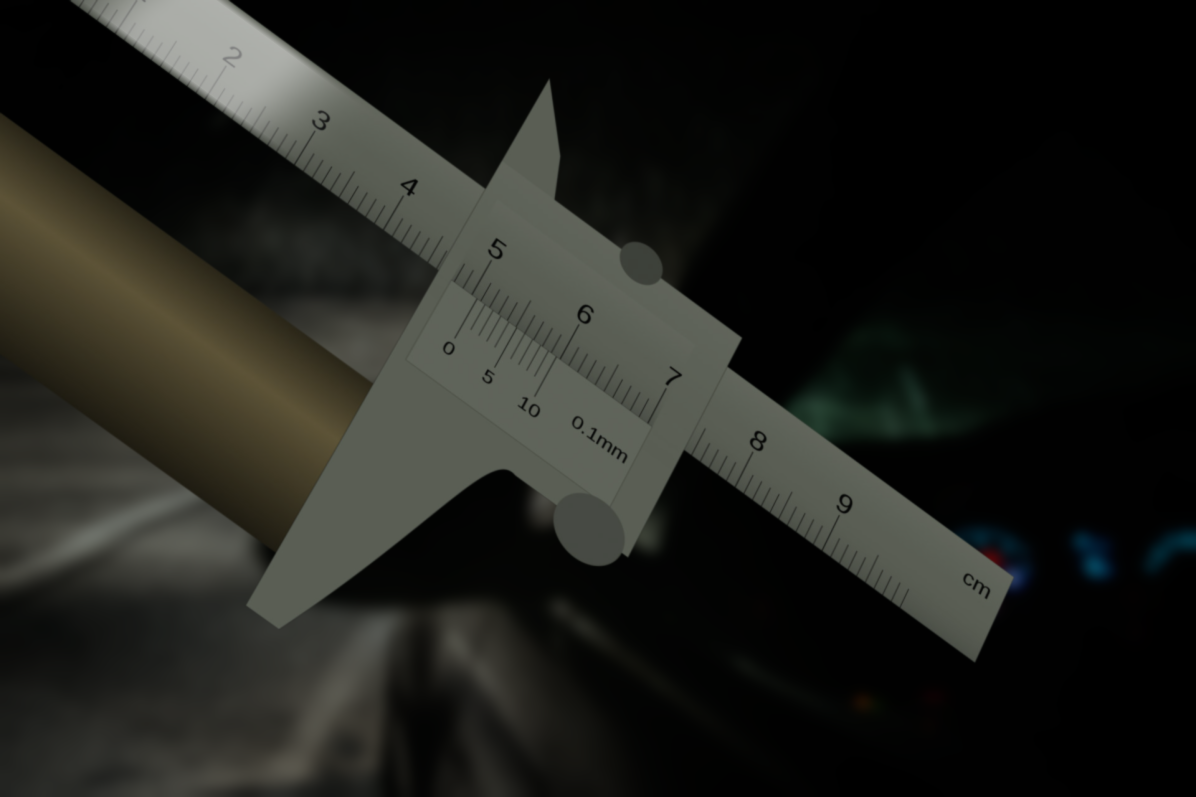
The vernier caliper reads 50.6 mm
